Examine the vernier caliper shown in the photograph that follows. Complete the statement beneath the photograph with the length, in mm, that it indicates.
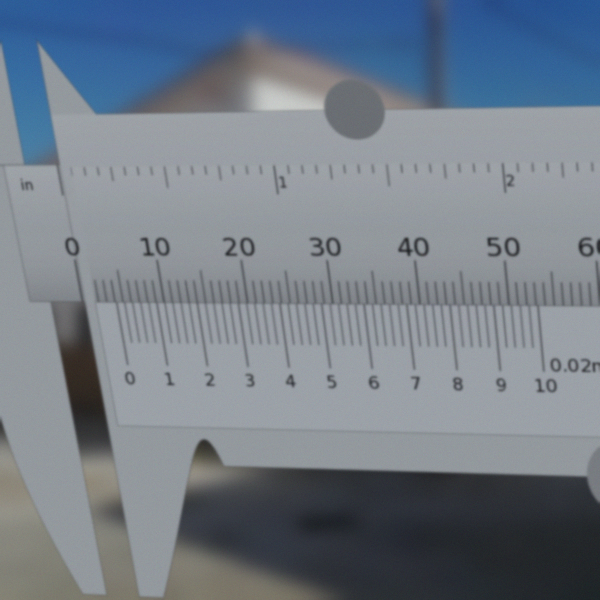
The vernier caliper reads 4.2 mm
